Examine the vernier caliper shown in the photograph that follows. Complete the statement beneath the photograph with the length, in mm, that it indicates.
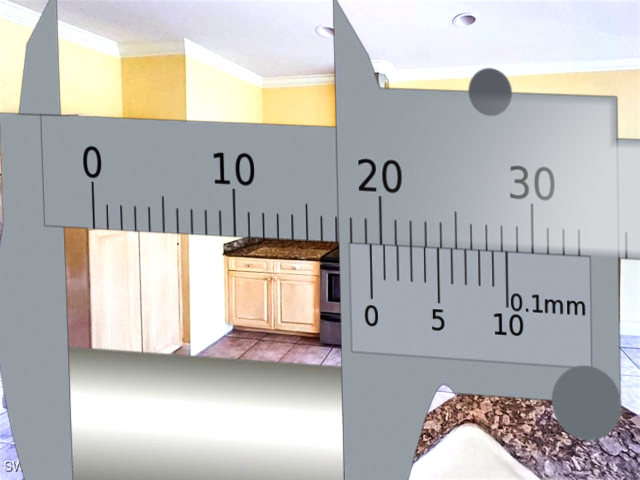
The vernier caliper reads 19.3 mm
